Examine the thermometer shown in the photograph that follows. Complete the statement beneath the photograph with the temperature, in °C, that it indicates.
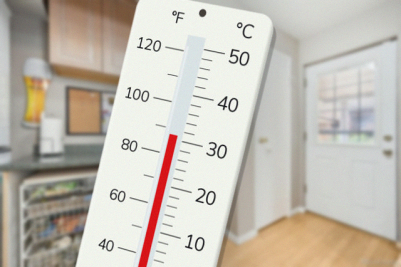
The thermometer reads 31 °C
